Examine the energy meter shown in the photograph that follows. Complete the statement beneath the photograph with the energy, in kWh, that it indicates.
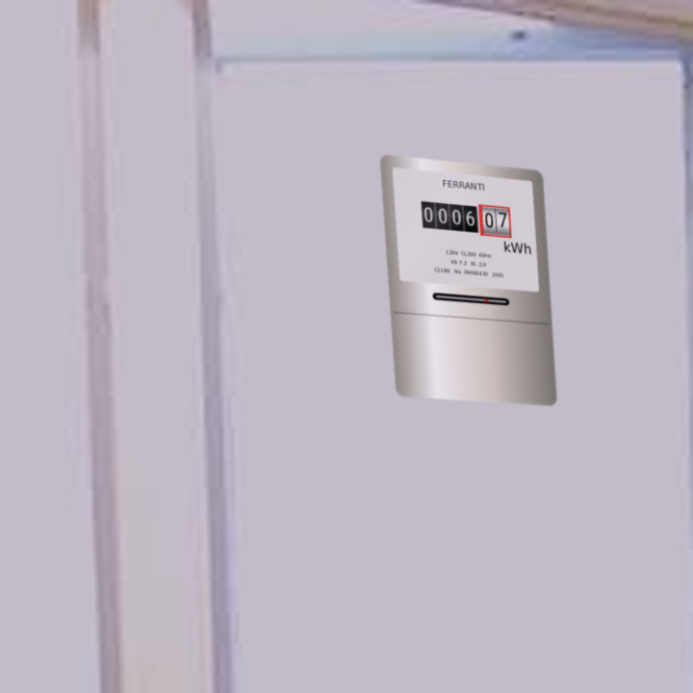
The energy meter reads 6.07 kWh
